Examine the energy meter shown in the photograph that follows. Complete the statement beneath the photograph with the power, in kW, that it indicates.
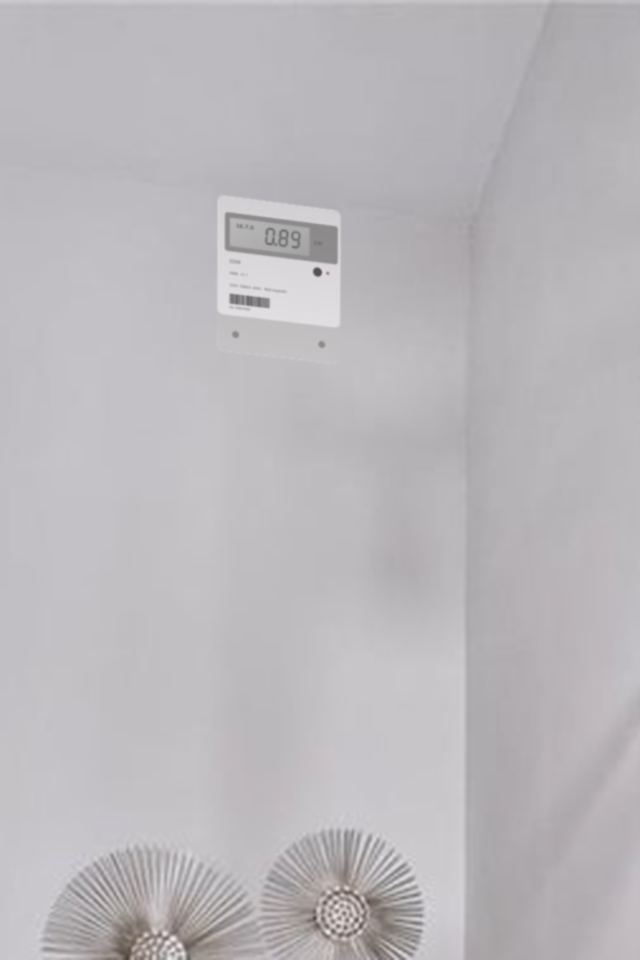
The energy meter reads 0.89 kW
